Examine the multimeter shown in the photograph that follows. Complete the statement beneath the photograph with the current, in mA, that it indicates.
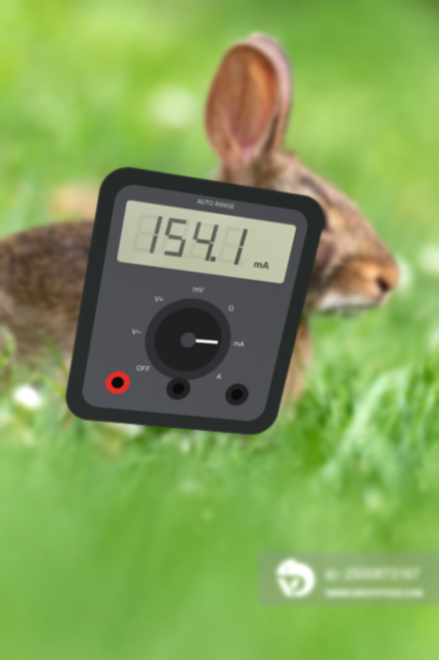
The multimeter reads 154.1 mA
